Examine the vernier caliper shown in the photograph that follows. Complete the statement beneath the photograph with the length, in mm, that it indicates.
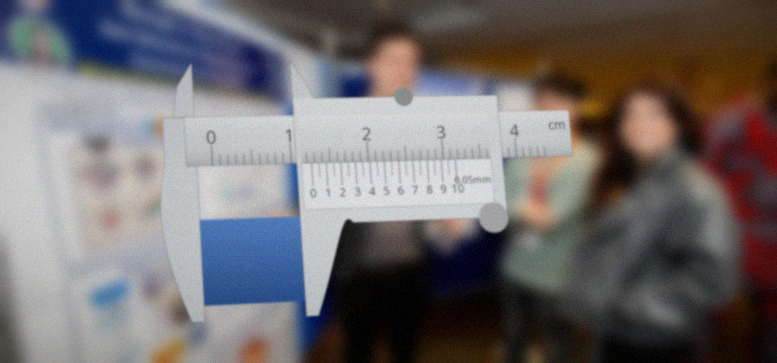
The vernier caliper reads 12.6 mm
